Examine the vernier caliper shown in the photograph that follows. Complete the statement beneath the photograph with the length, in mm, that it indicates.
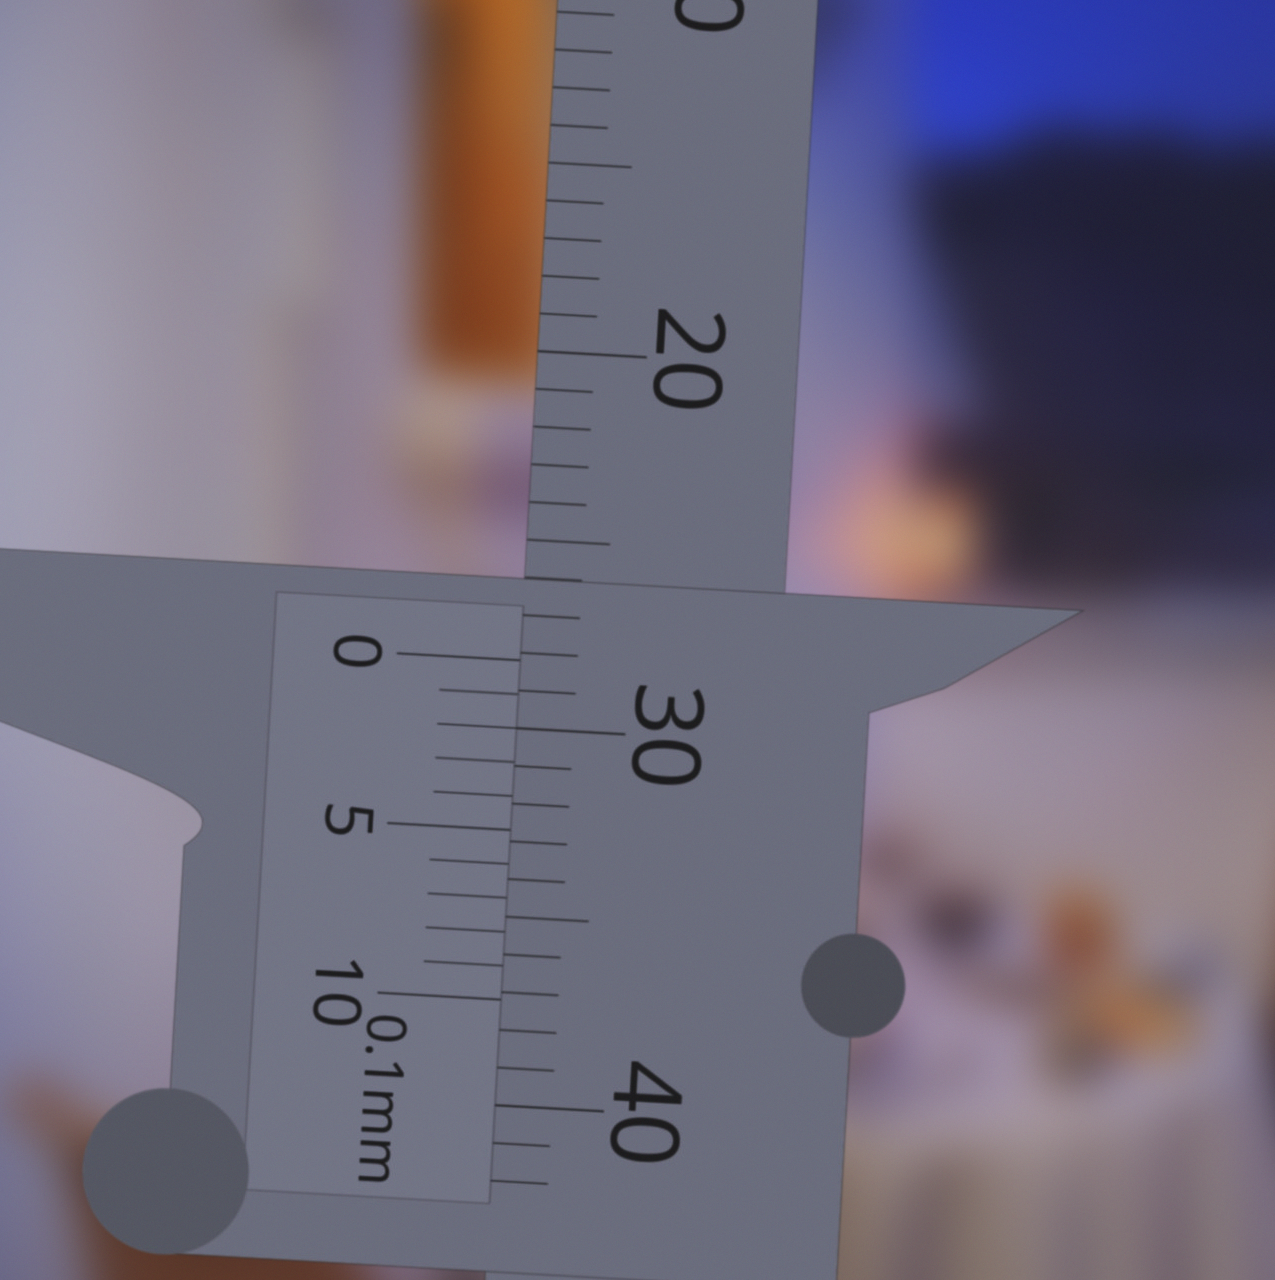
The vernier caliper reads 28.2 mm
